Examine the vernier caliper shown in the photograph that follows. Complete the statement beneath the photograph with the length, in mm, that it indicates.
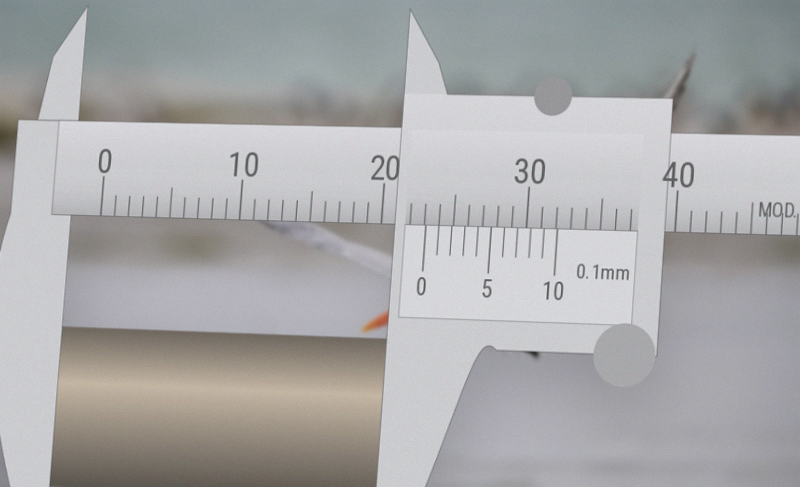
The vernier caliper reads 23.1 mm
